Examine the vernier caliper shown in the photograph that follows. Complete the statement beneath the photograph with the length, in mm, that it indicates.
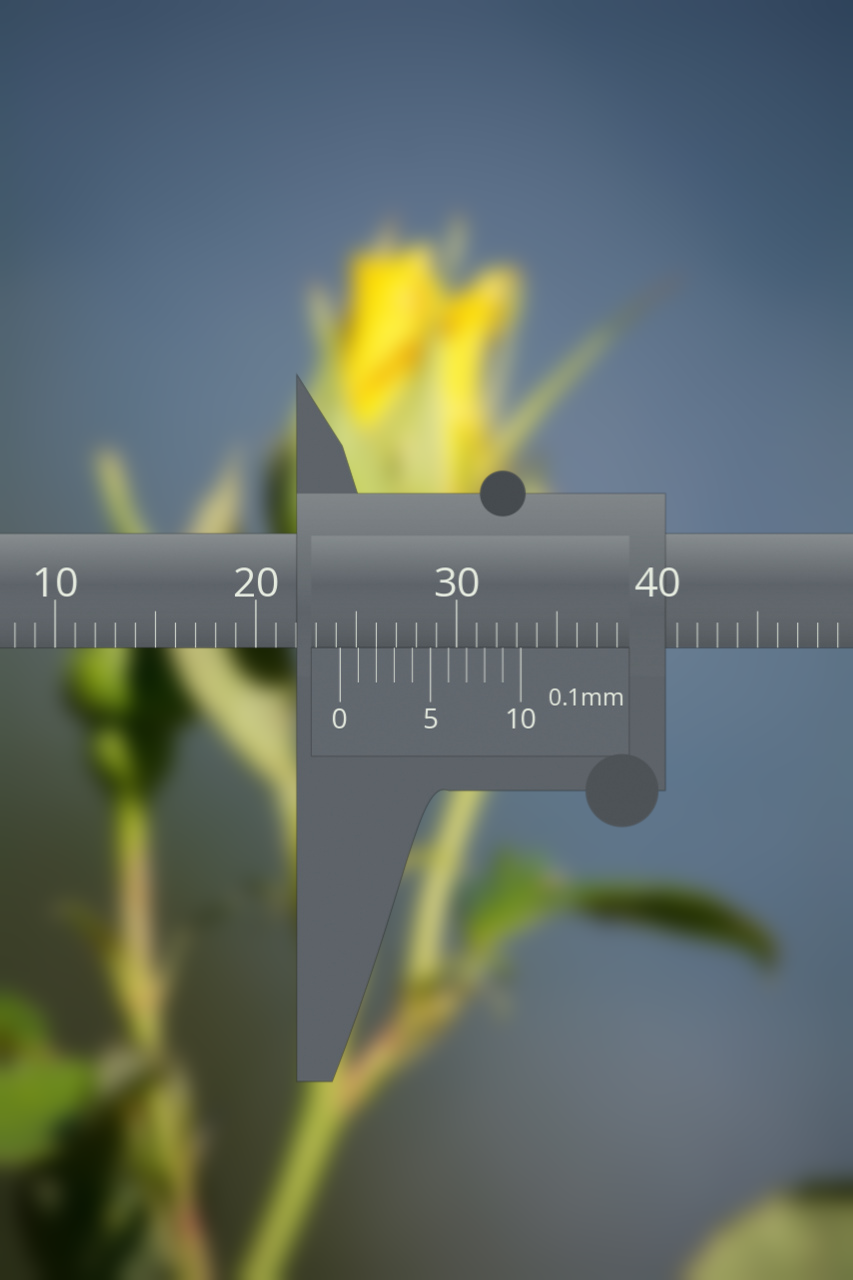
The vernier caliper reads 24.2 mm
